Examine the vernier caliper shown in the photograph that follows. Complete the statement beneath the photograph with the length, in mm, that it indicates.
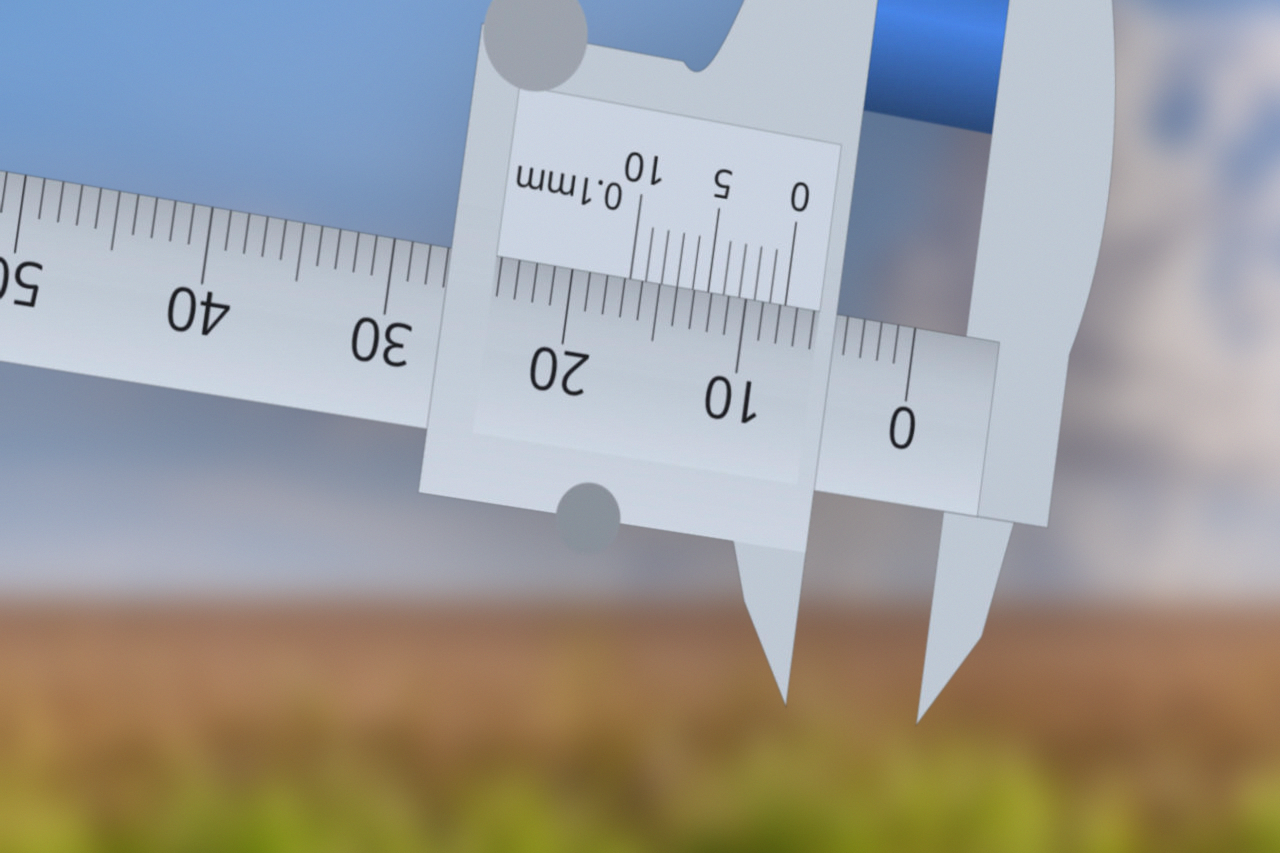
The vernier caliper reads 7.7 mm
